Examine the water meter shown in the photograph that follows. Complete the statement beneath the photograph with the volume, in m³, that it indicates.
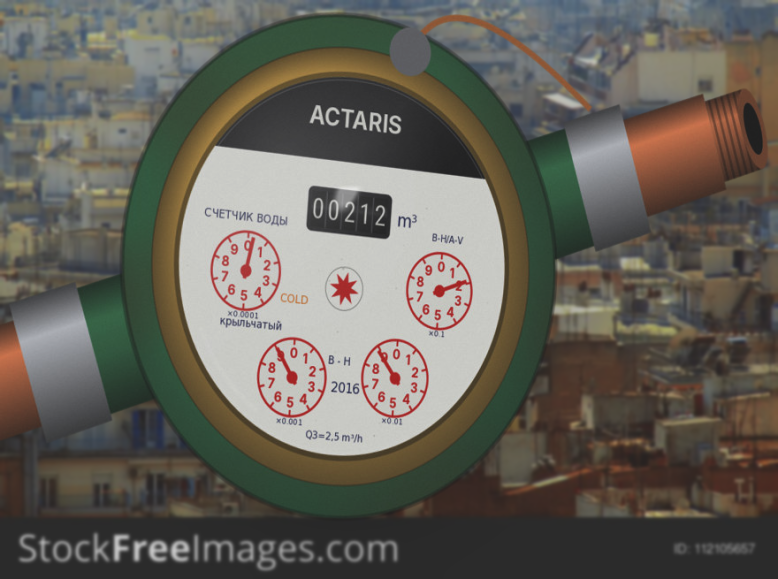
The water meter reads 212.1890 m³
